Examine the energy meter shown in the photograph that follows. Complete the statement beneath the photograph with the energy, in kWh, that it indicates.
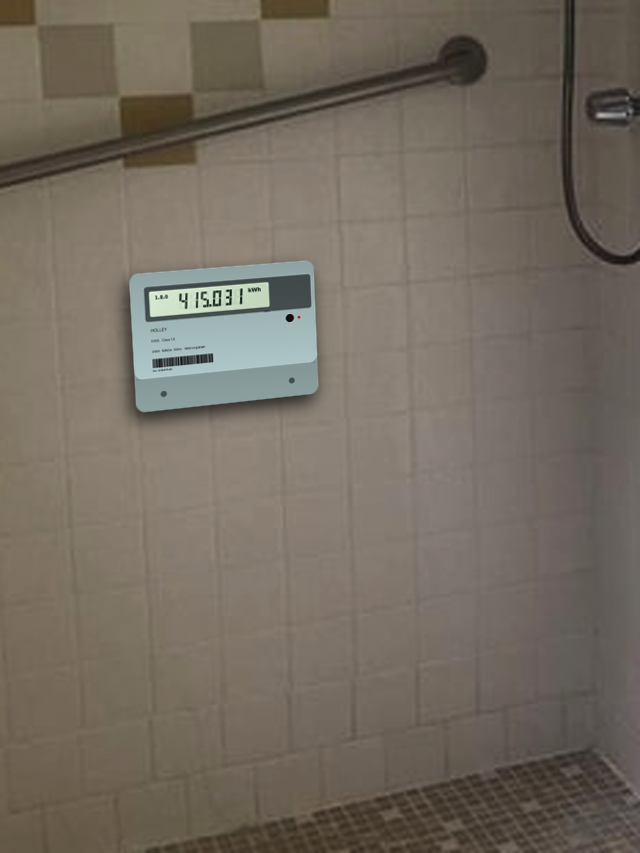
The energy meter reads 415.031 kWh
